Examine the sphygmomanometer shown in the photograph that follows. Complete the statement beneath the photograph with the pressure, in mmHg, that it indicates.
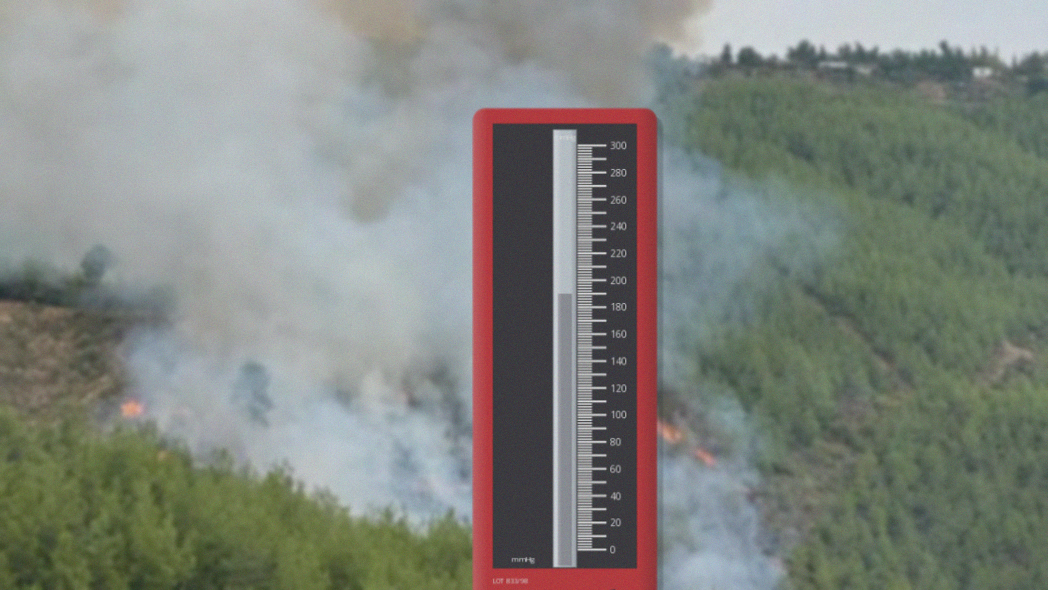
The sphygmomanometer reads 190 mmHg
